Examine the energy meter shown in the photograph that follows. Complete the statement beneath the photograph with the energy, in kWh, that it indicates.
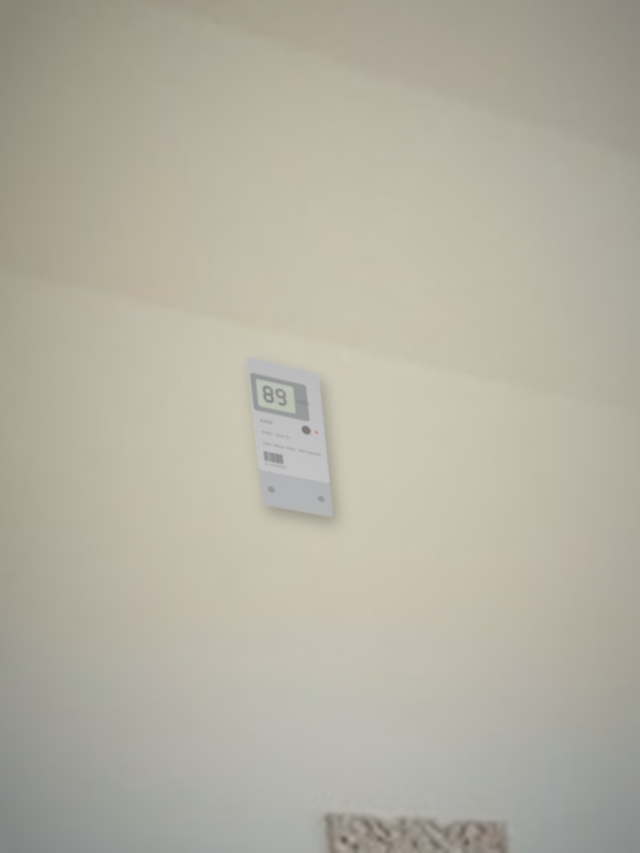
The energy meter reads 89 kWh
